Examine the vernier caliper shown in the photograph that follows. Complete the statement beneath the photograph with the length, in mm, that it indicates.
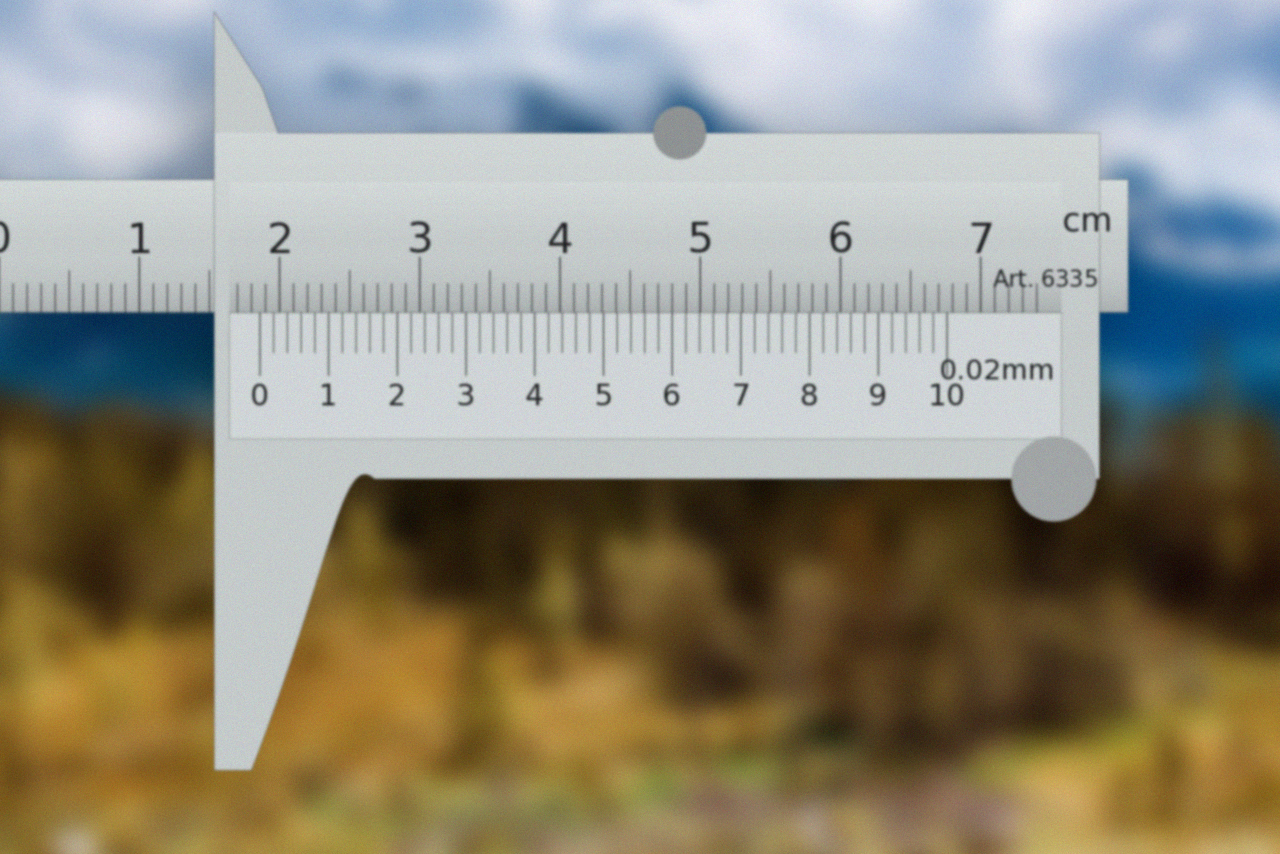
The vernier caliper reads 18.6 mm
